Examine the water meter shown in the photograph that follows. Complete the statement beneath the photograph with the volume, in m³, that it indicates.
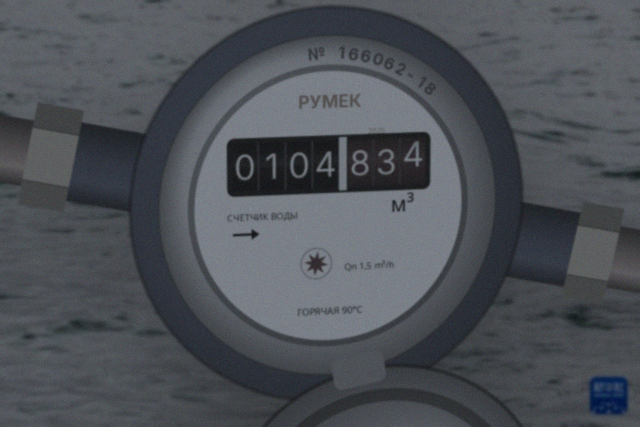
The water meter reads 104.834 m³
